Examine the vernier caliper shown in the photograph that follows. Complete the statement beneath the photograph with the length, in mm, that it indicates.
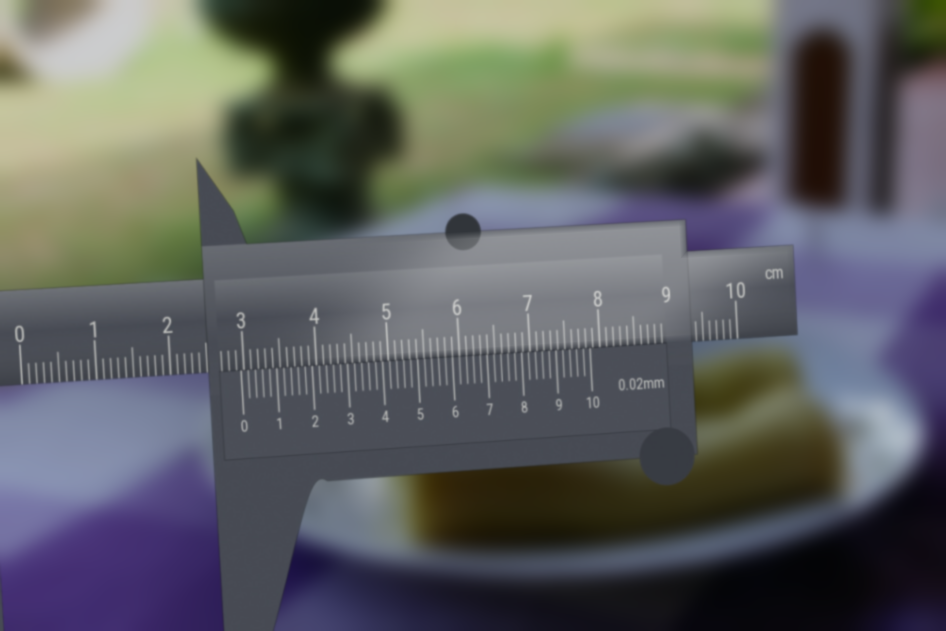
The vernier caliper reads 29.6 mm
